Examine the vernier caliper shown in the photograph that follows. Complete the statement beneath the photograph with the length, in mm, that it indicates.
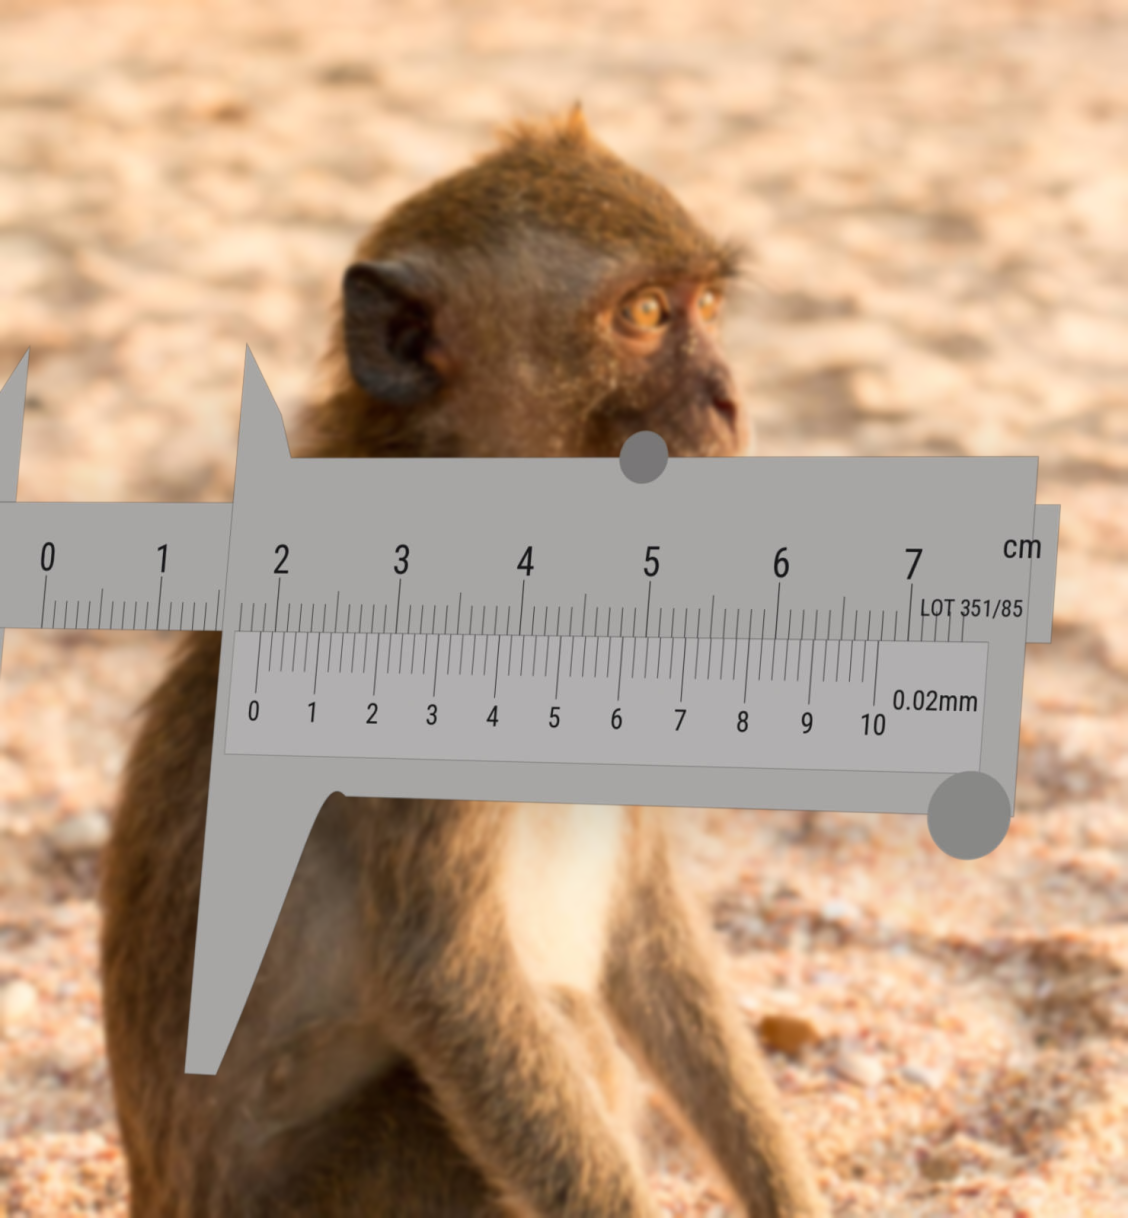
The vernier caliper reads 18.8 mm
